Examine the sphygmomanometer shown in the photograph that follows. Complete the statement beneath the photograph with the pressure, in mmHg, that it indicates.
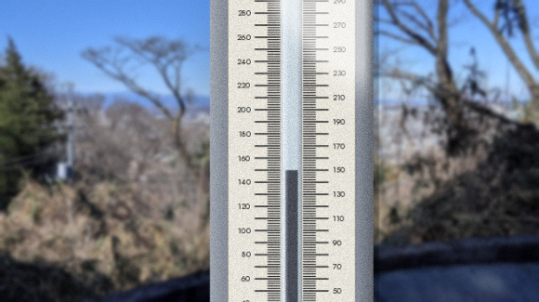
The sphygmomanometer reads 150 mmHg
